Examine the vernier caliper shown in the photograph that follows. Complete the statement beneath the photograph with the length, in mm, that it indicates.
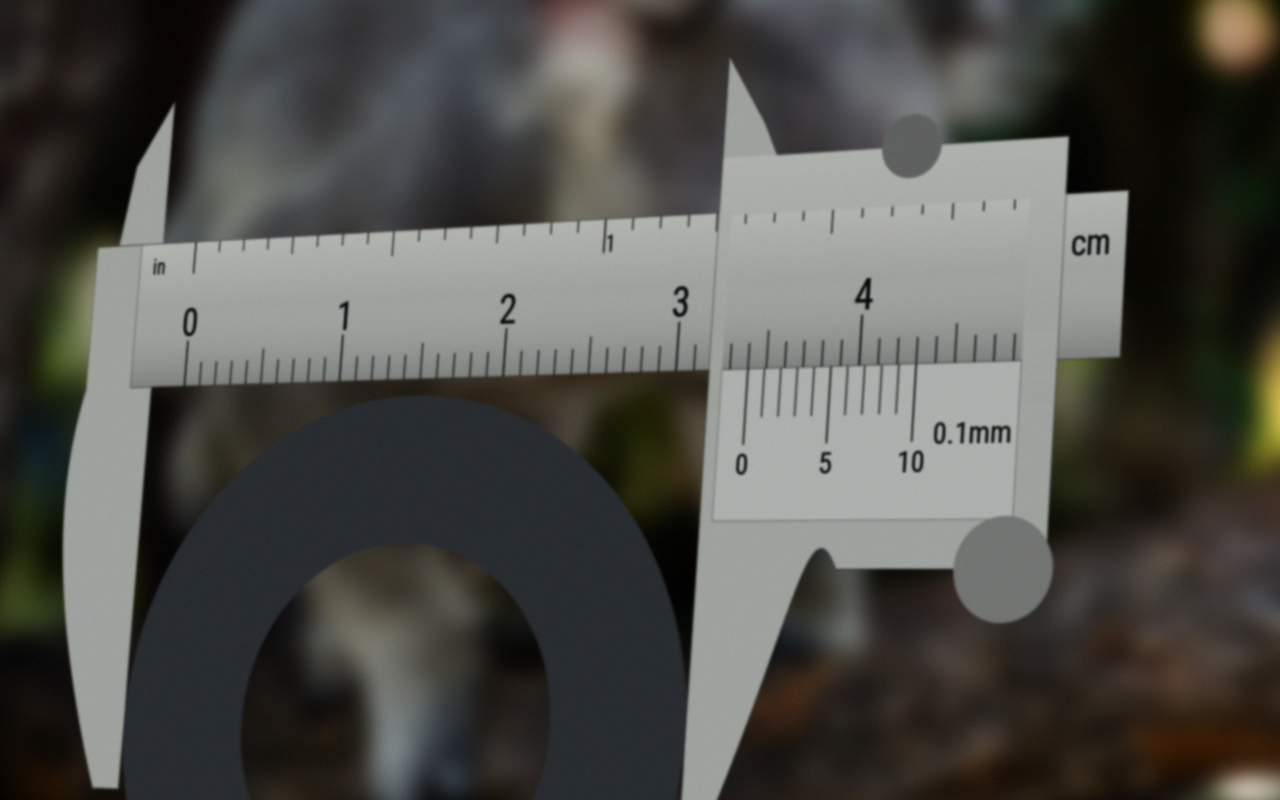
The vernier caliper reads 34.0 mm
